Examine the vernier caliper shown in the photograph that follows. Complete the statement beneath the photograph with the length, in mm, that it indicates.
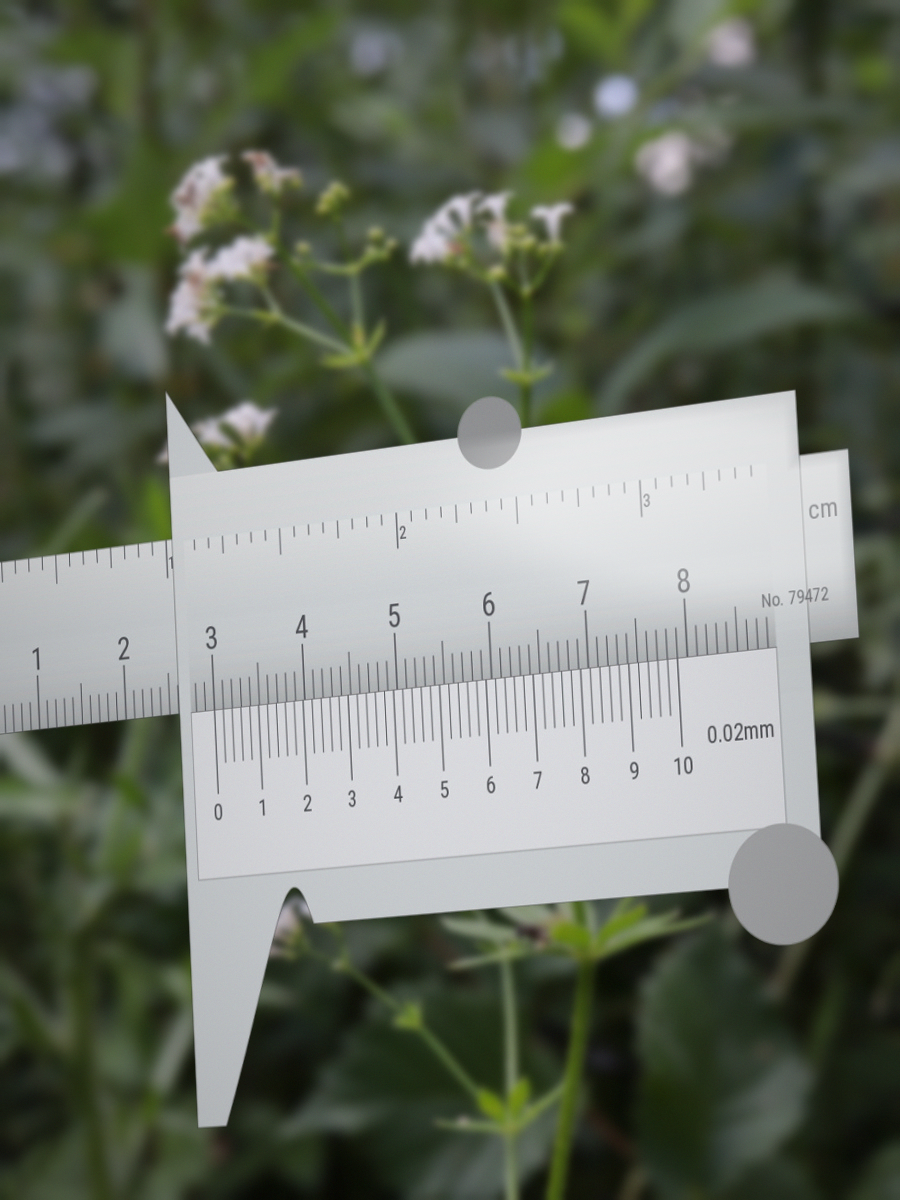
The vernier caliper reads 30.0 mm
